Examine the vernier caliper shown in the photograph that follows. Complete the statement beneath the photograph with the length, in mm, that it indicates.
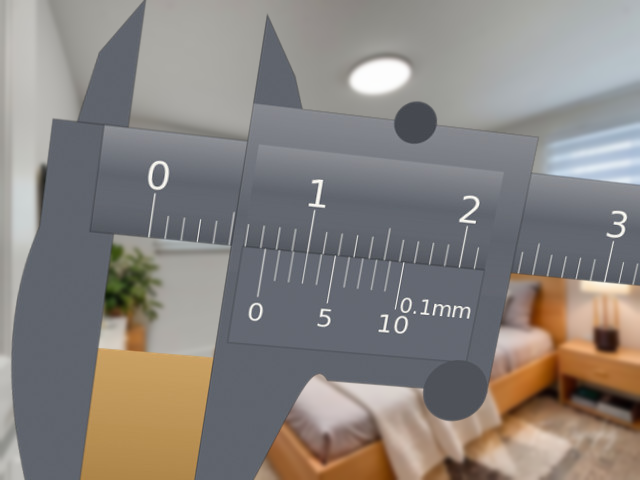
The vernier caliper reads 7.3 mm
